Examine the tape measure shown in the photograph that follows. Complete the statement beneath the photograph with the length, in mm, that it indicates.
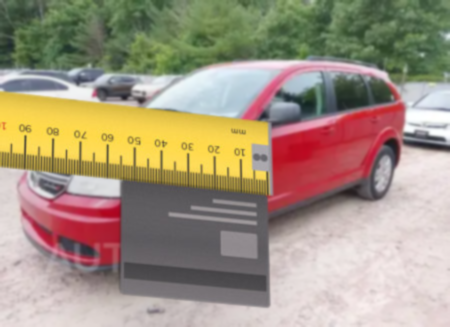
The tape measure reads 55 mm
